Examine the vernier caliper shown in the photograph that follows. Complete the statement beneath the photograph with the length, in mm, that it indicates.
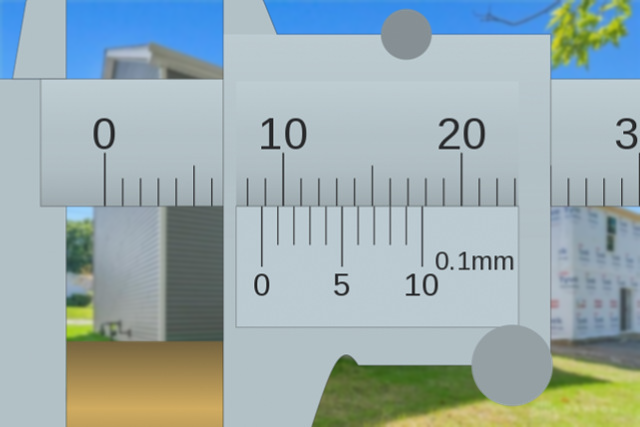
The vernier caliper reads 8.8 mm
